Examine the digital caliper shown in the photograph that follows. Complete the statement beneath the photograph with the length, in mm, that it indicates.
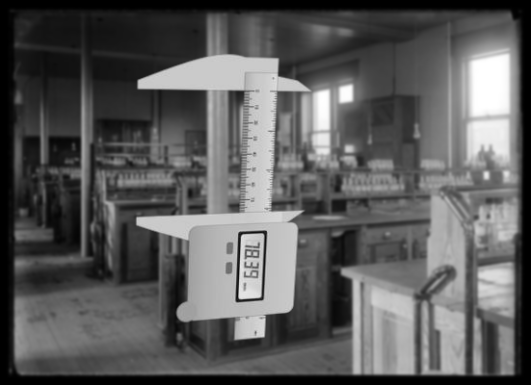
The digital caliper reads 78.39 mm
